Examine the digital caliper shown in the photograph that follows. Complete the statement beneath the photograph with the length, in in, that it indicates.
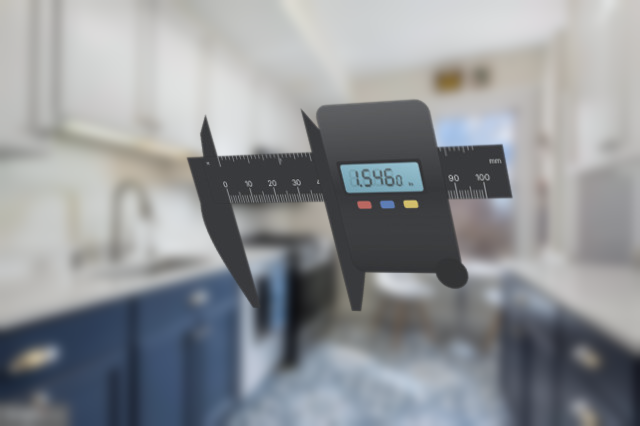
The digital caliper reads 1.5460 in
